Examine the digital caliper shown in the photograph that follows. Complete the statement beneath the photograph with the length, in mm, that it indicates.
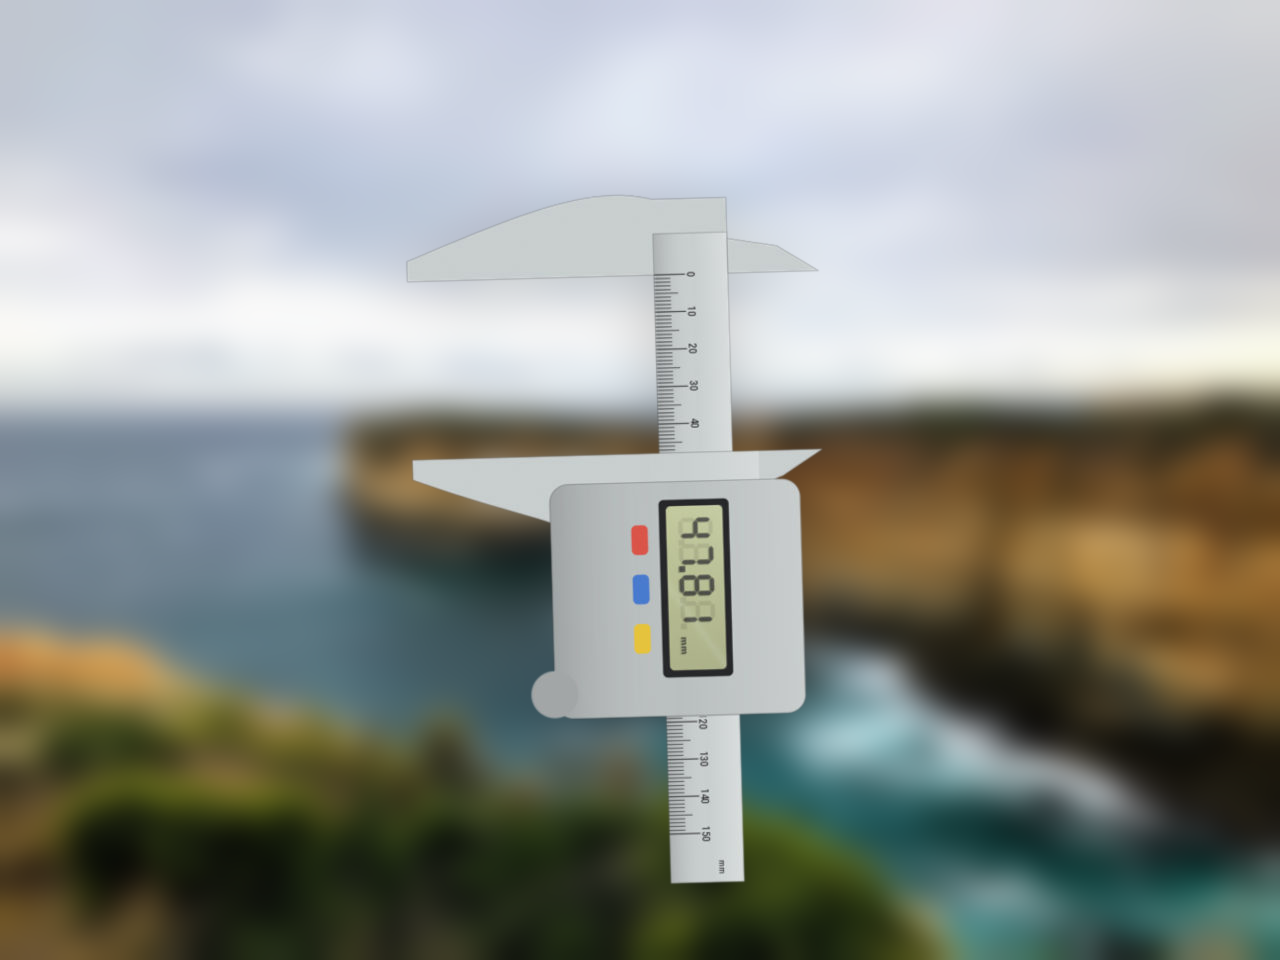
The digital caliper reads 47.81 mm
